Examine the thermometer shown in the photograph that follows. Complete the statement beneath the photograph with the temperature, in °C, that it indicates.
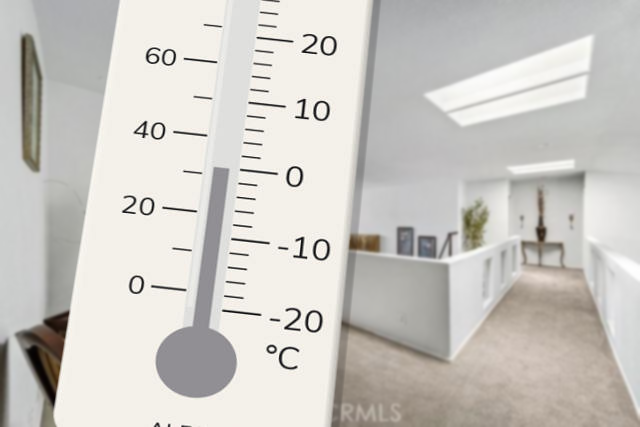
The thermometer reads 0 °C
